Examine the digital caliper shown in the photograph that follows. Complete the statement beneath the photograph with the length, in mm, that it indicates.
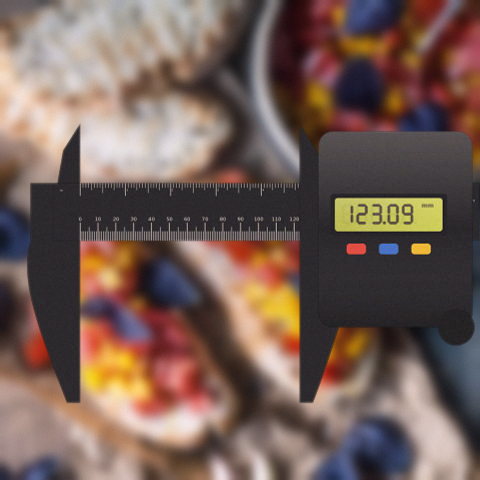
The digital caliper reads 123.09 mm
